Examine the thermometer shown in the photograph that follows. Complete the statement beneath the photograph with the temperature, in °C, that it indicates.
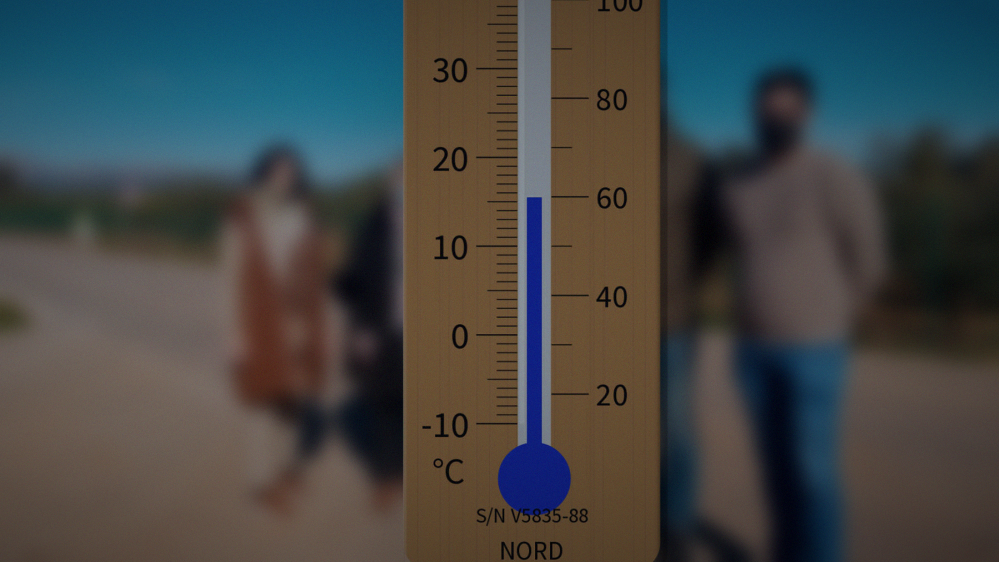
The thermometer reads 15.5 °C
